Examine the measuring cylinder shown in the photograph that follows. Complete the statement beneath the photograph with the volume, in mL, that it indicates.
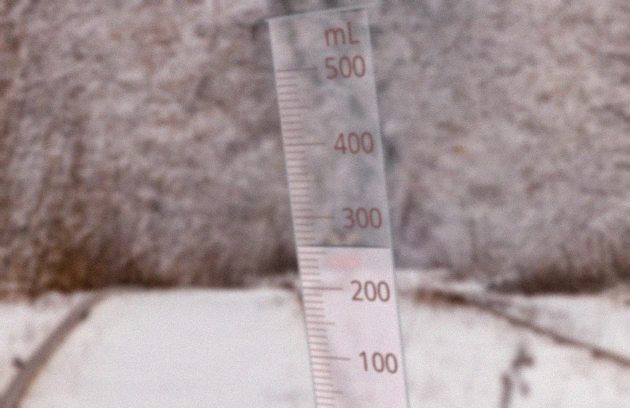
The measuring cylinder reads 260 mL
